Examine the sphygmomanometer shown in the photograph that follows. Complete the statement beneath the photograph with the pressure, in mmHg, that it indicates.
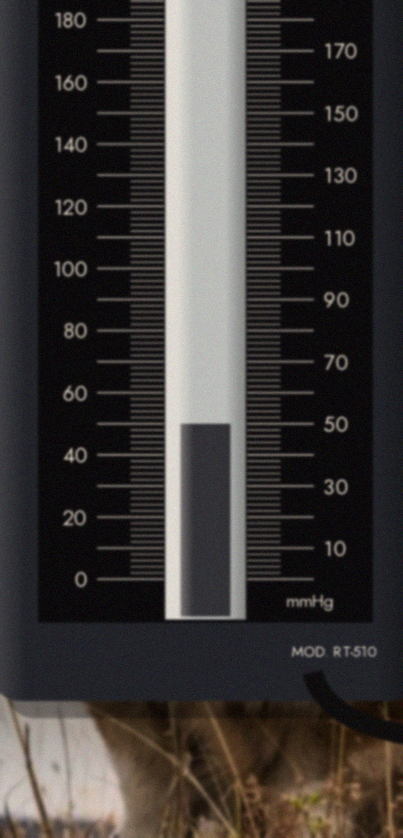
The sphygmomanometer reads 50 mmHg
